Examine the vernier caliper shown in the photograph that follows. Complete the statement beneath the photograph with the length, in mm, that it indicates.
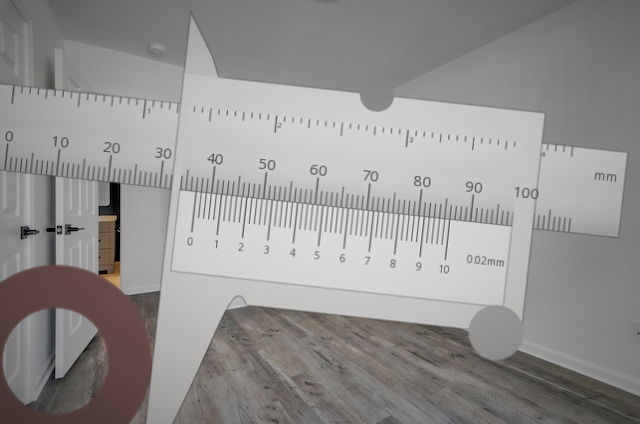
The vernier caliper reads 37.0 mm
